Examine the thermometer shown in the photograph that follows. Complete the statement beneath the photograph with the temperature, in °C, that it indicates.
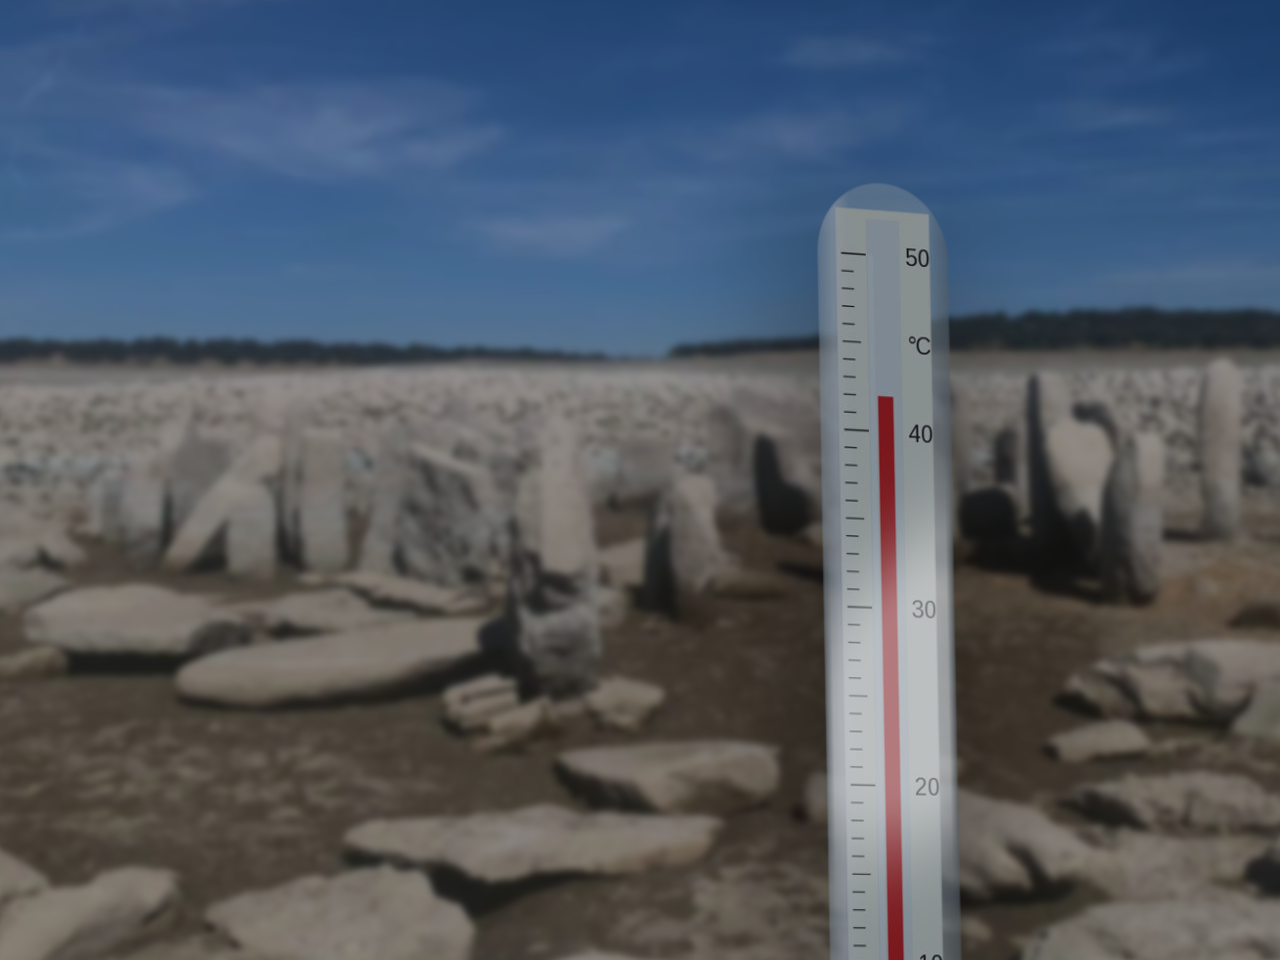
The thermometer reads 42 °C
